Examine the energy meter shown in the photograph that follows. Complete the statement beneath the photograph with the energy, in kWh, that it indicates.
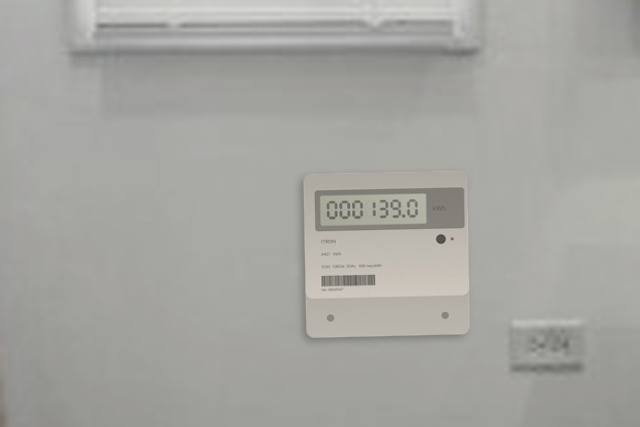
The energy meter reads 139.0 kWh
